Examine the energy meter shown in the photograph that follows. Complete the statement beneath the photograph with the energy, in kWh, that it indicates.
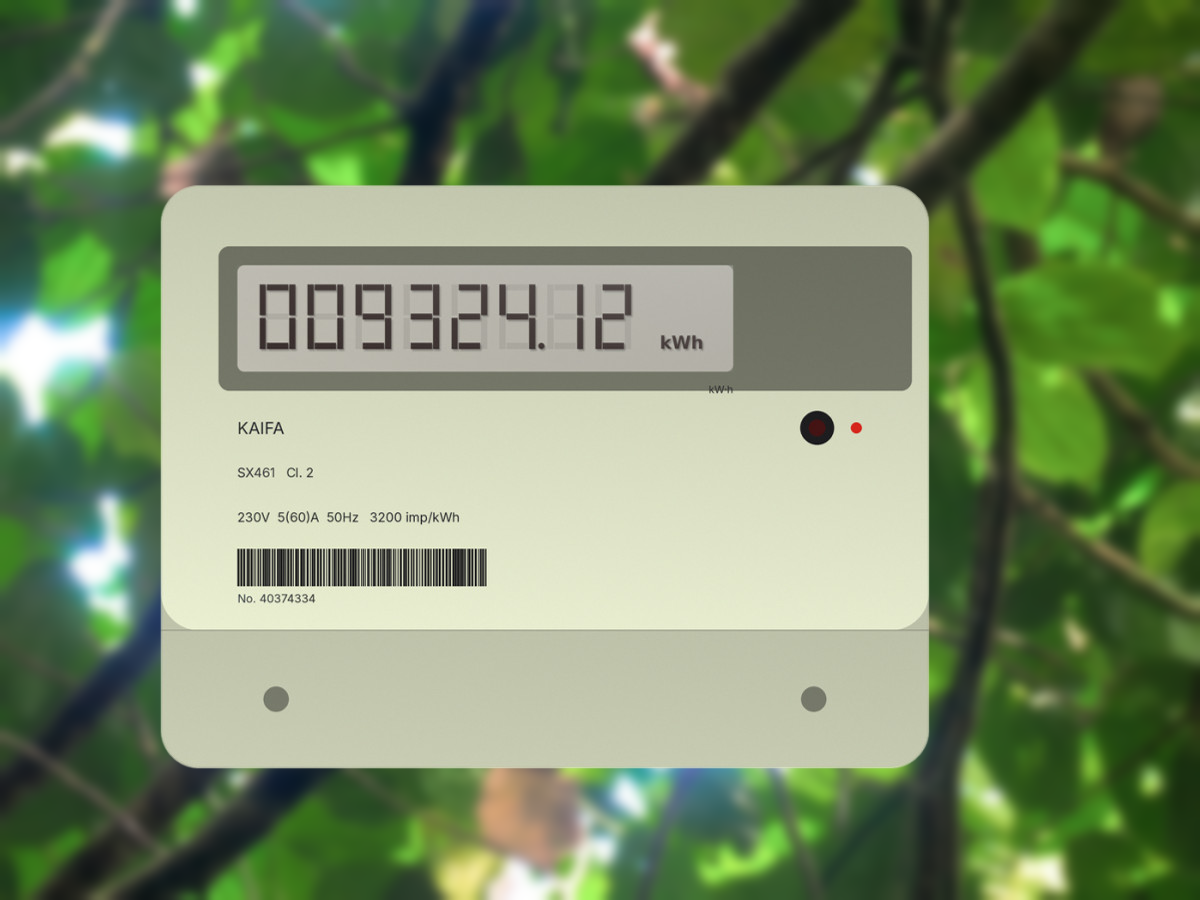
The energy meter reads 9324.12 kWh
